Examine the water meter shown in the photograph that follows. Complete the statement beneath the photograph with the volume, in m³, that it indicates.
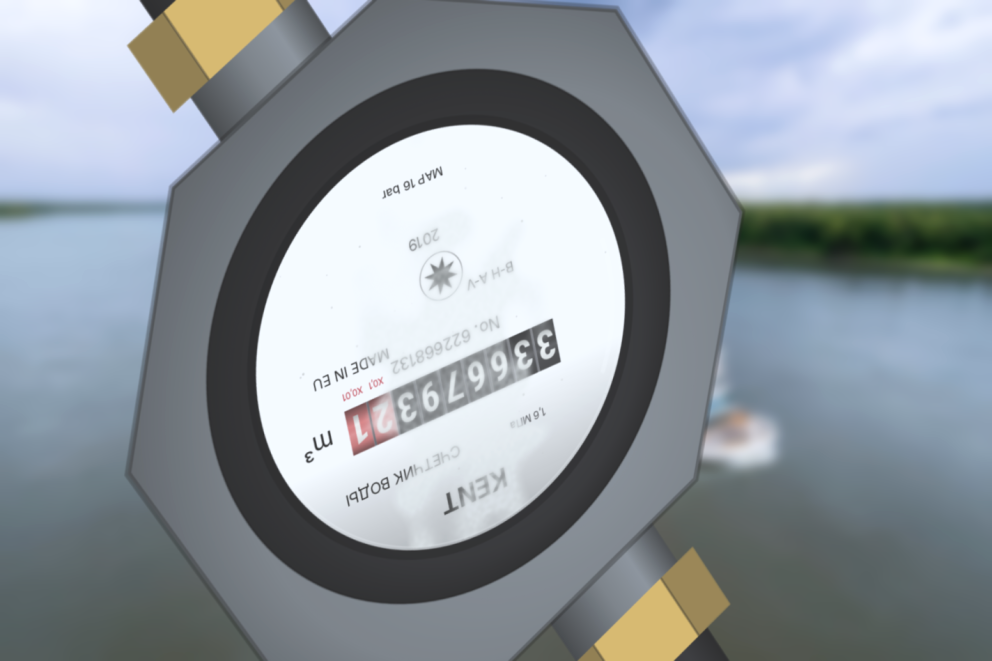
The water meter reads 3366793.21 m³
